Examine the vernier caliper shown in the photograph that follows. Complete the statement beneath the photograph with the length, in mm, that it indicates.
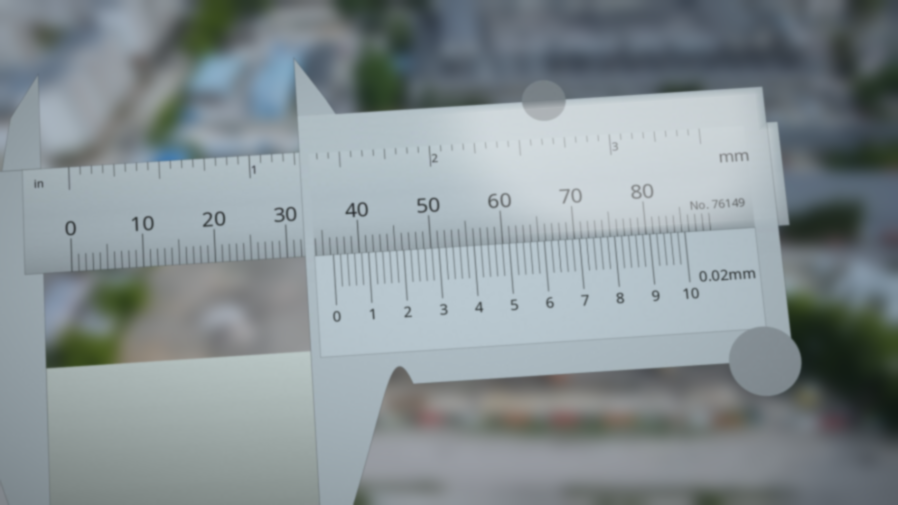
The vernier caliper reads 36.4 mm
